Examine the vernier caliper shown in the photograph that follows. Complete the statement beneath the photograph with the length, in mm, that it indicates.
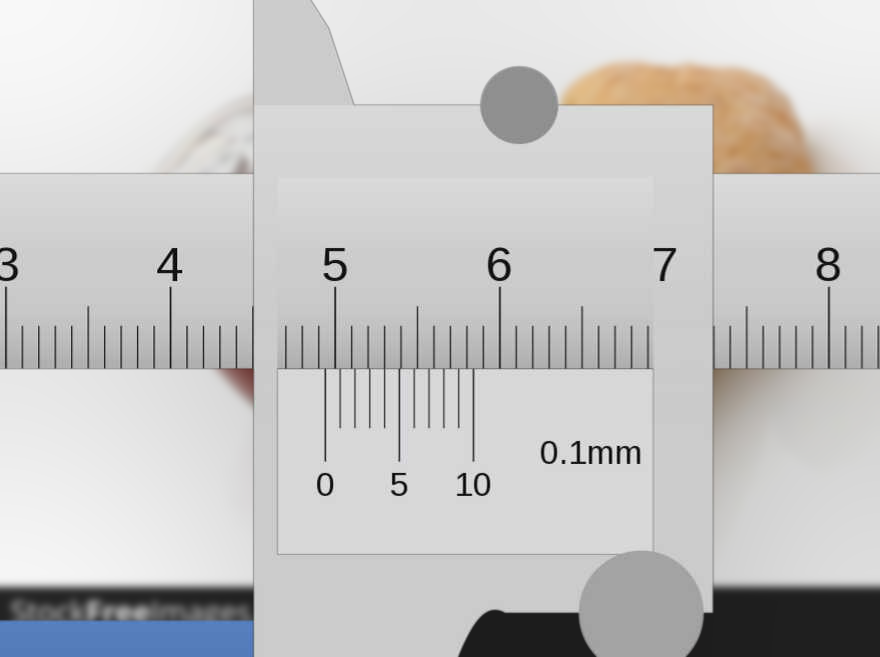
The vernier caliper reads 49.4 mm
